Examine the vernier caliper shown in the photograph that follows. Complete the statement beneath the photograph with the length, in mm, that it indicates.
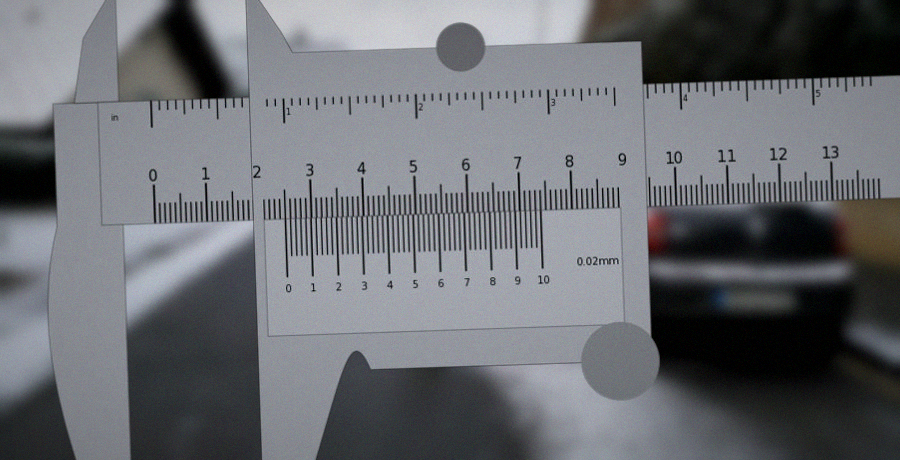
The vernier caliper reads 25.0 mm
